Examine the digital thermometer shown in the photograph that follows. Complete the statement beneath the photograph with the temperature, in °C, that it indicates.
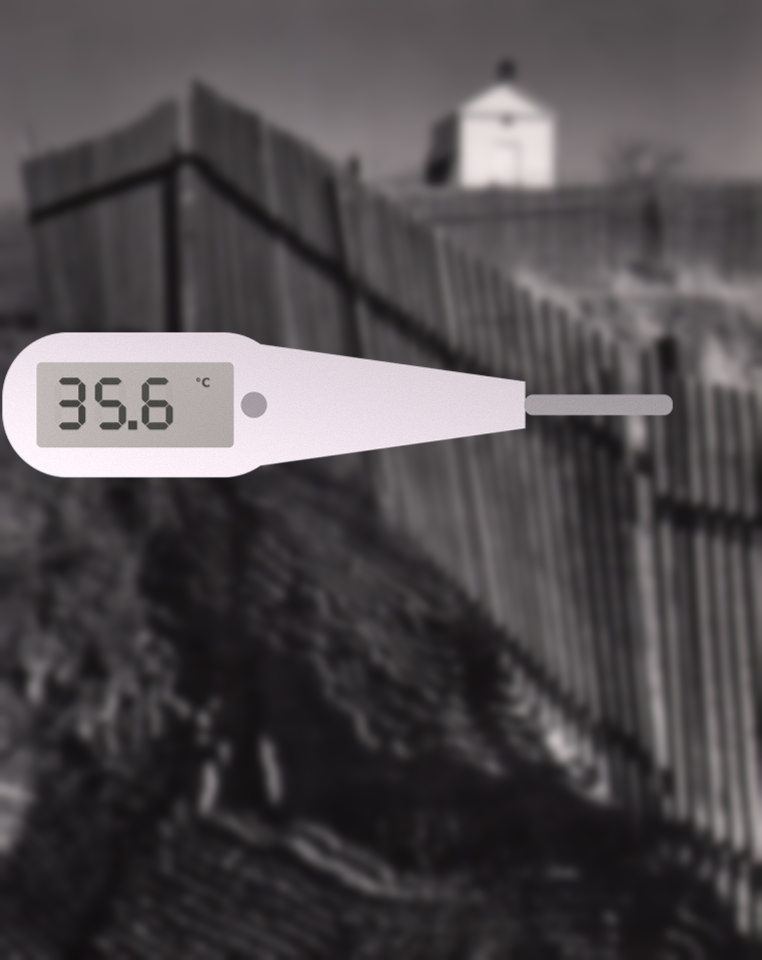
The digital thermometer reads 35.6 °C
